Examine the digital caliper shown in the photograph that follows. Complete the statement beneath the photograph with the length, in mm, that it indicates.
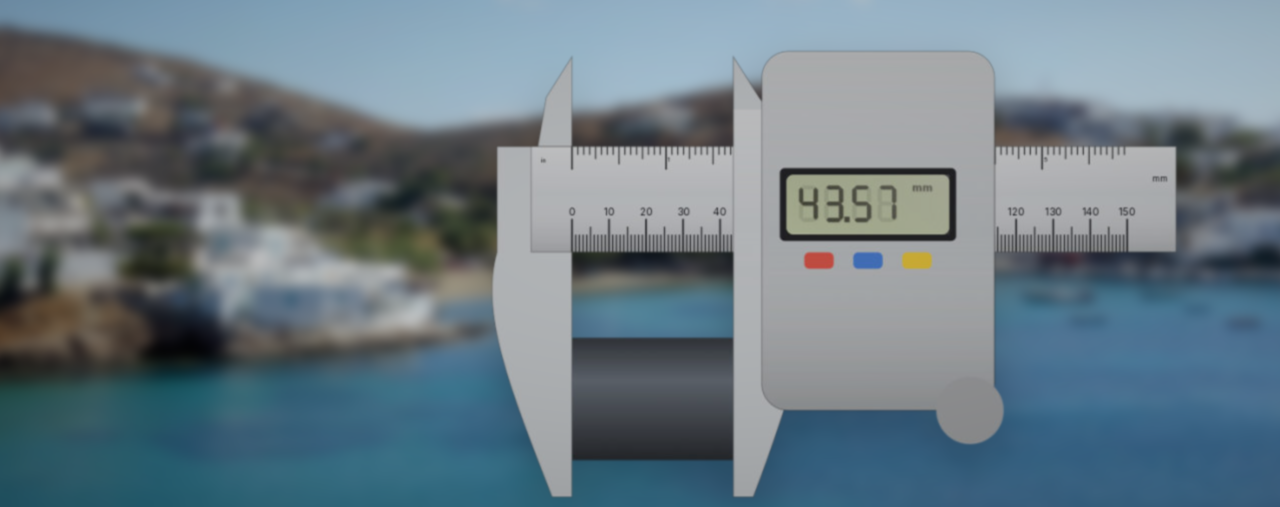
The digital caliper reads 43.57 mm
